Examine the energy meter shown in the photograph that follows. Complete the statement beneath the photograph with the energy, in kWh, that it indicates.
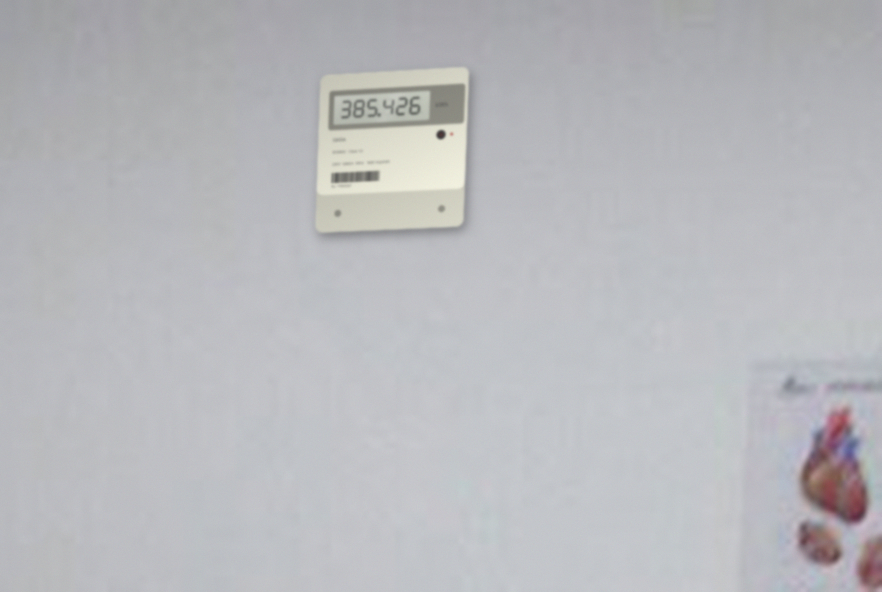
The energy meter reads 385.426 kWh
